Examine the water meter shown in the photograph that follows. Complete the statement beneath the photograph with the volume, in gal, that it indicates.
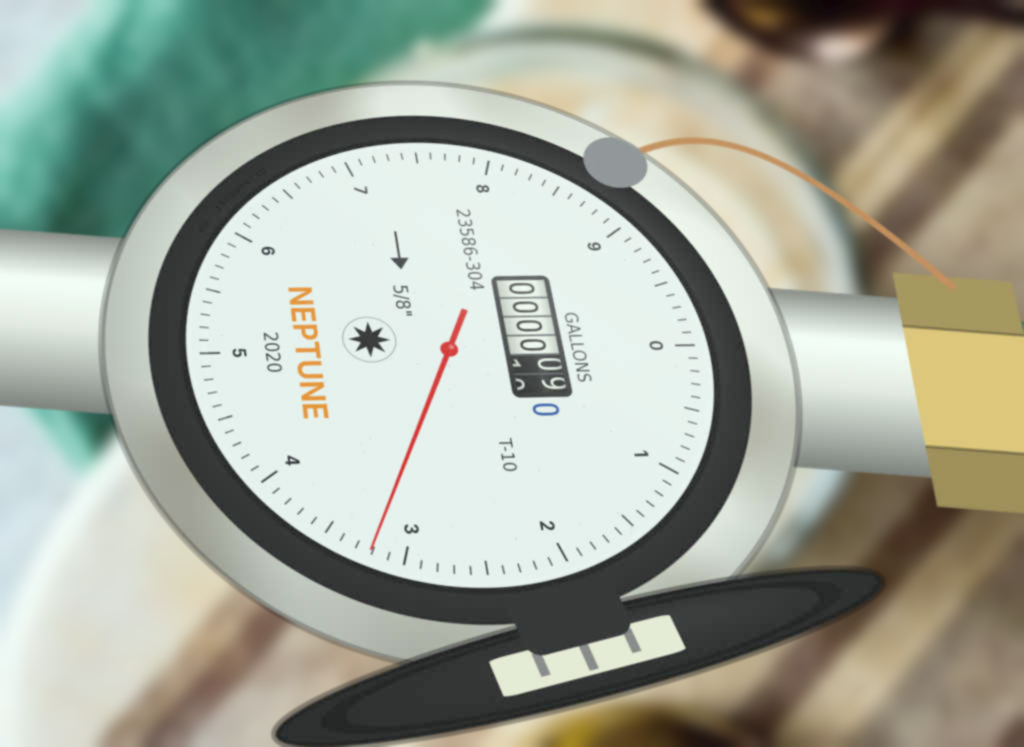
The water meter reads 93.2 gal
